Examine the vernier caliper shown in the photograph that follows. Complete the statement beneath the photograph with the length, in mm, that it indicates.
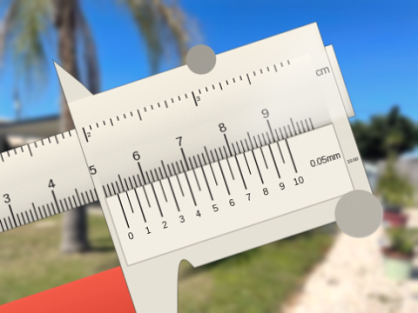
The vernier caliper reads 53.5 mm
